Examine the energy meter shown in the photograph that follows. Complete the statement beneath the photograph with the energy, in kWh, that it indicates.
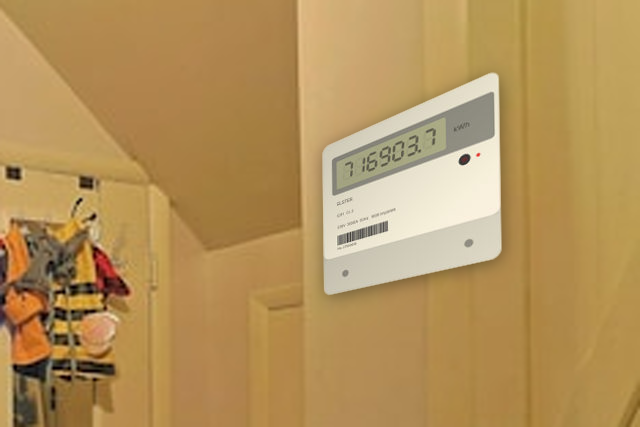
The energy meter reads 716903.7 kWh
